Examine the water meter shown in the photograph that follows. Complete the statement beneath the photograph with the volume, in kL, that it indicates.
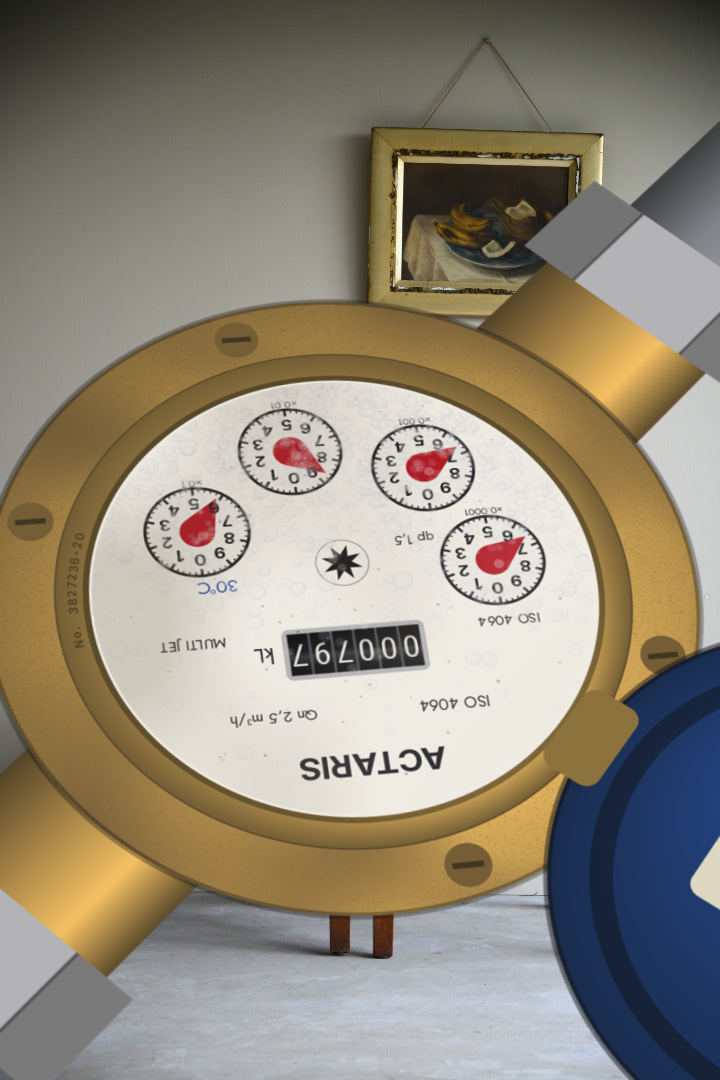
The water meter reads 797.5866 kL
